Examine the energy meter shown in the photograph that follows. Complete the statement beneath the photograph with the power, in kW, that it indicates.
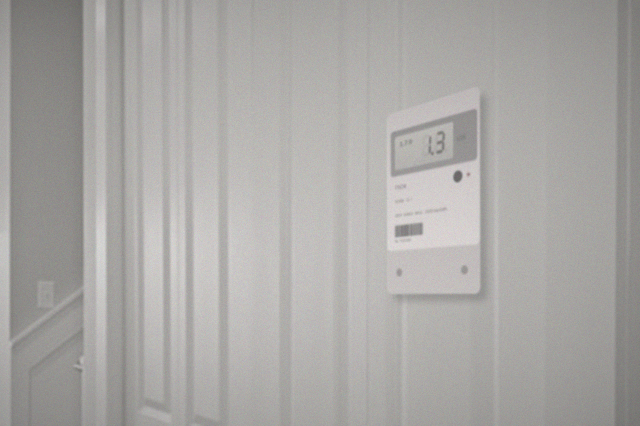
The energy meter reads 1.3 kW
